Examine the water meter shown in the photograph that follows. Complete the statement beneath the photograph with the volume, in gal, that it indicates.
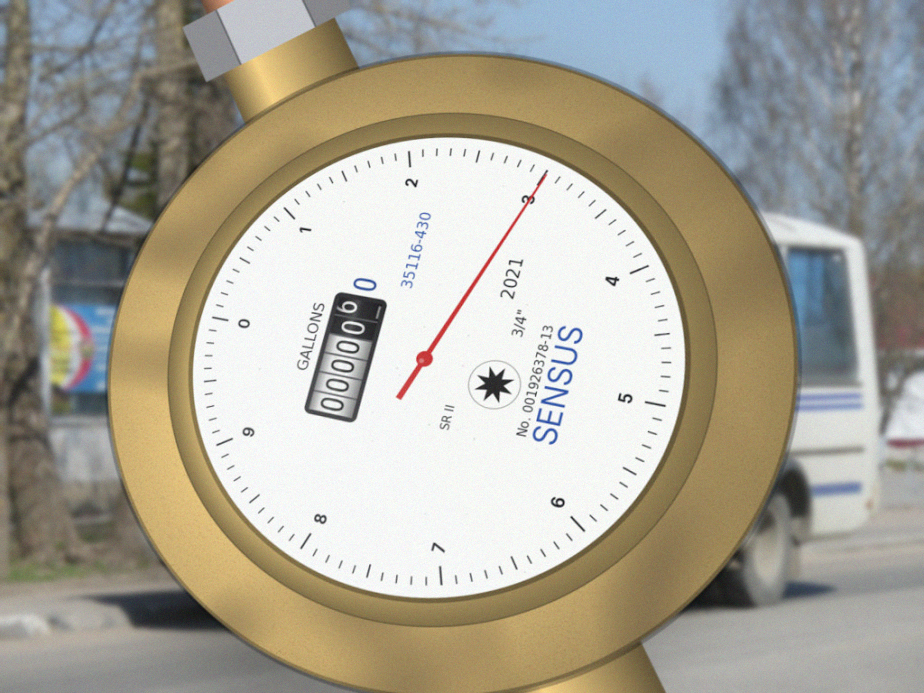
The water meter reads 63.0 gal
